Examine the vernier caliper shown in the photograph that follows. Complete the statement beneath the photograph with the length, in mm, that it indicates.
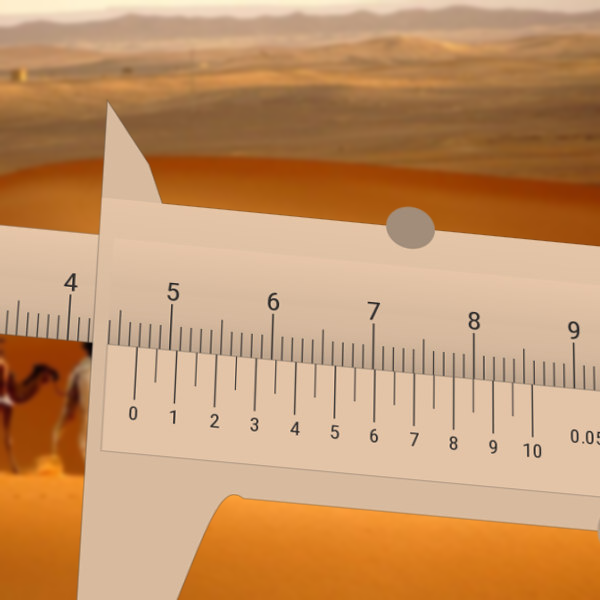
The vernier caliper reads 46.8 mm
